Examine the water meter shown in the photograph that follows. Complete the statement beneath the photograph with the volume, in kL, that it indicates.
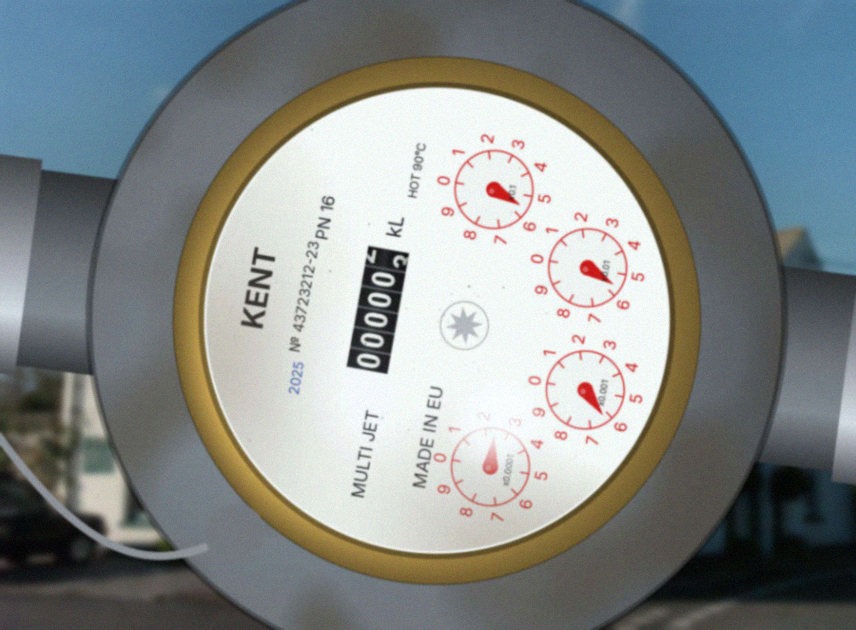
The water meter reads 2.5562 kL
